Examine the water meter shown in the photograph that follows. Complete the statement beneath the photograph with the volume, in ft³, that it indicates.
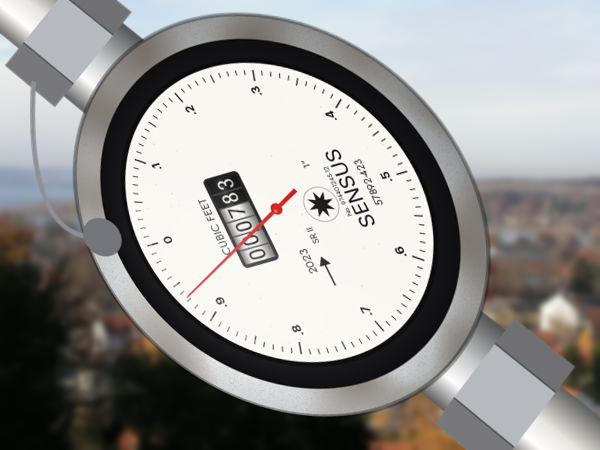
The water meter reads 782.93 ft³
